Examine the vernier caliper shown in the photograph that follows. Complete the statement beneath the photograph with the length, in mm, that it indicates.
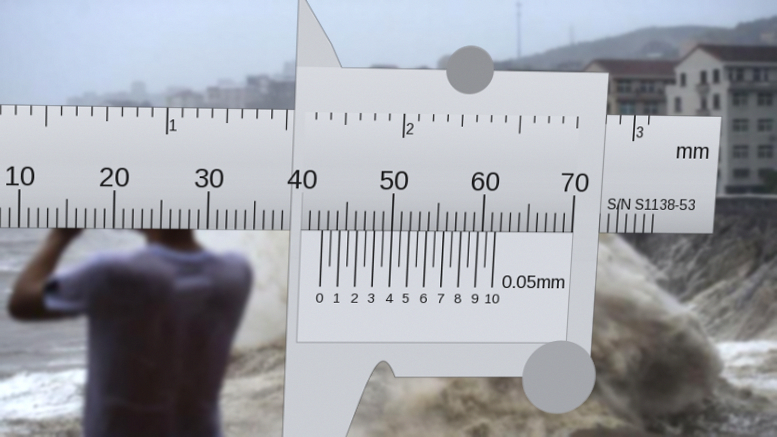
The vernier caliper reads 42.4 mm
